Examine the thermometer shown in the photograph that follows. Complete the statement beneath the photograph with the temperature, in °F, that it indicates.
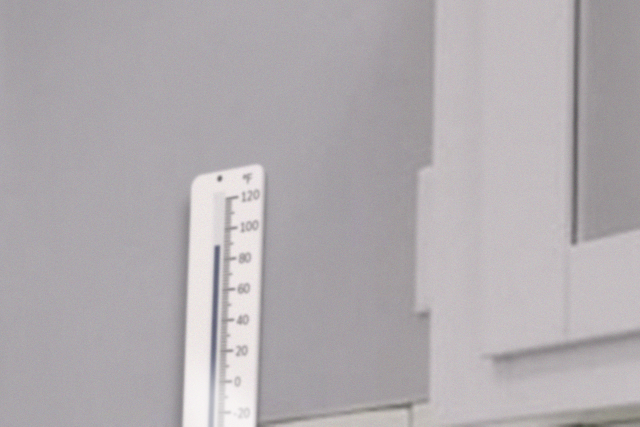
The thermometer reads 90 °F
